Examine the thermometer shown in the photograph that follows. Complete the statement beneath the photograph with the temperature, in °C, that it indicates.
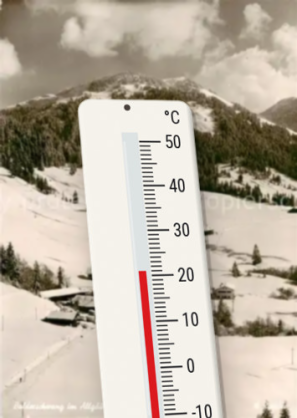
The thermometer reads 21 °C
